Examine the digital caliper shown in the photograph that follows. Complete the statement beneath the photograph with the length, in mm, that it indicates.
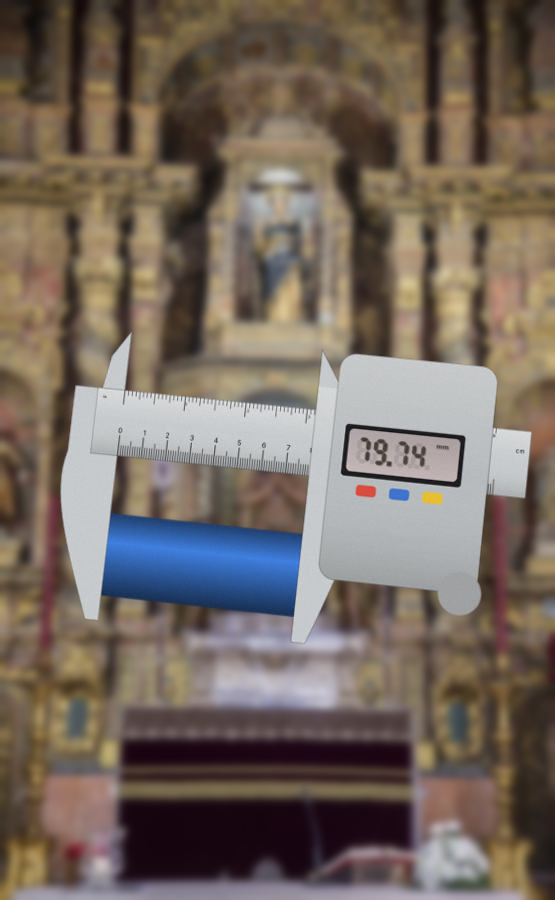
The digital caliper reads 79.74 mm
